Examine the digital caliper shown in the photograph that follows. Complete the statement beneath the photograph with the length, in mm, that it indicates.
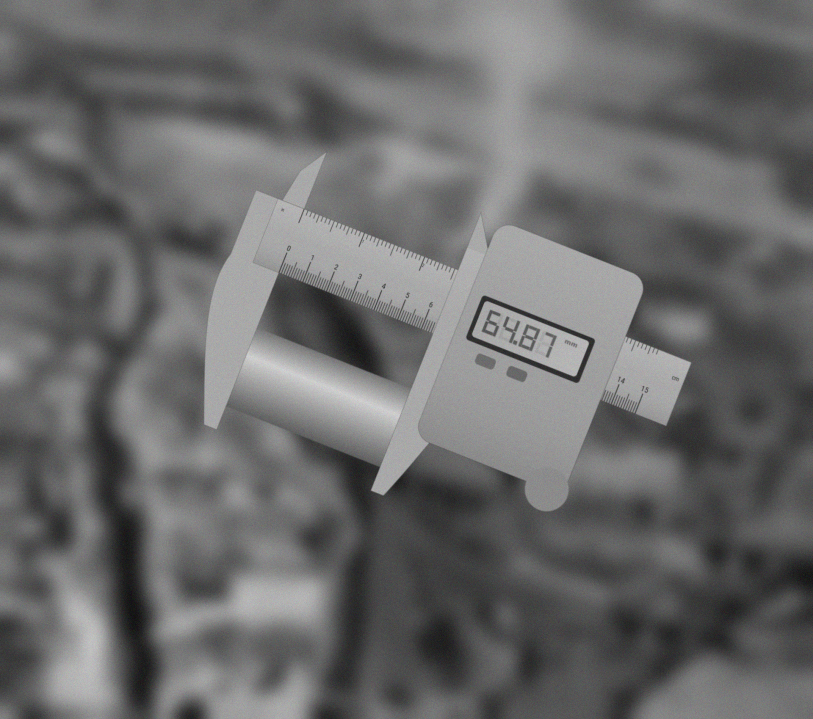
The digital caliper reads 64.87 mm
